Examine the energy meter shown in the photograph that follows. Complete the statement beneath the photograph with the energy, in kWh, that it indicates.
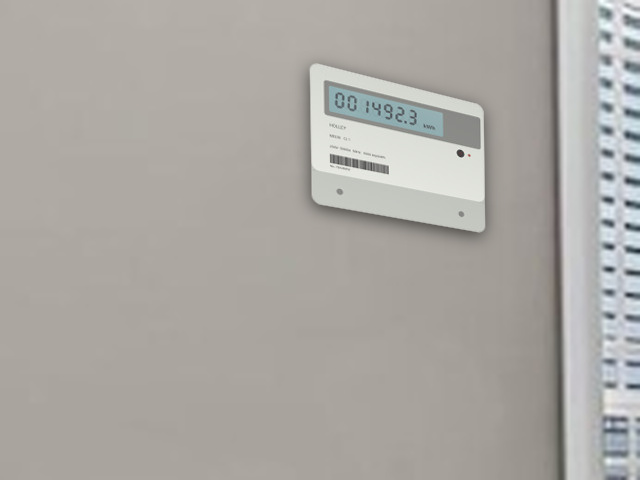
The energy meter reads 1492.3 kWh
